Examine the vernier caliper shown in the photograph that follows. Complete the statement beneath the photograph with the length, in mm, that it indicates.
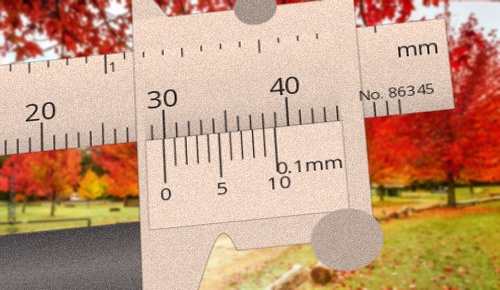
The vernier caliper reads 29.9 mm
